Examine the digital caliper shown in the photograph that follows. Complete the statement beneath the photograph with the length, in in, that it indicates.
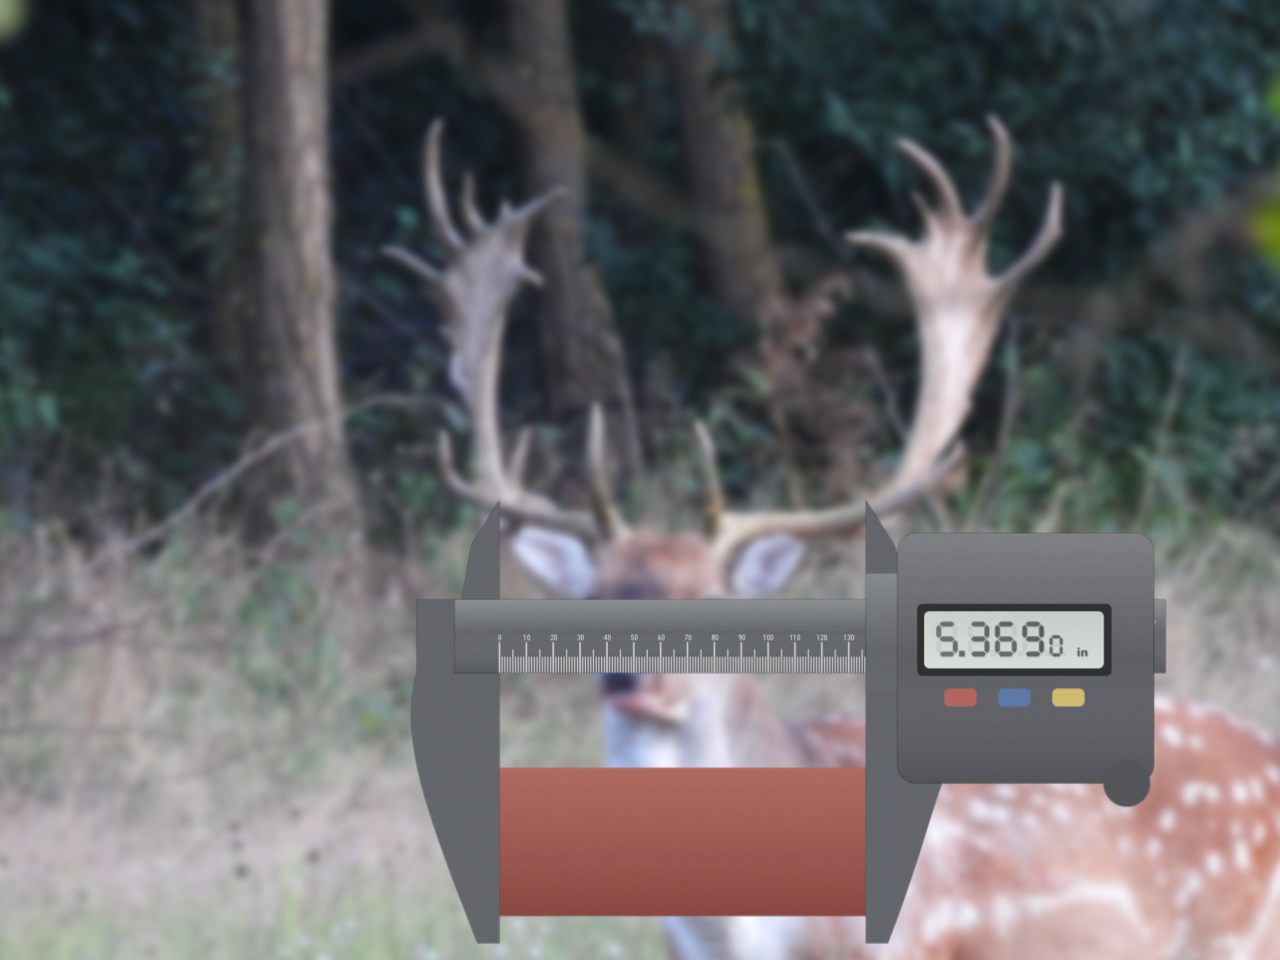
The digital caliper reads 5.3690 in
